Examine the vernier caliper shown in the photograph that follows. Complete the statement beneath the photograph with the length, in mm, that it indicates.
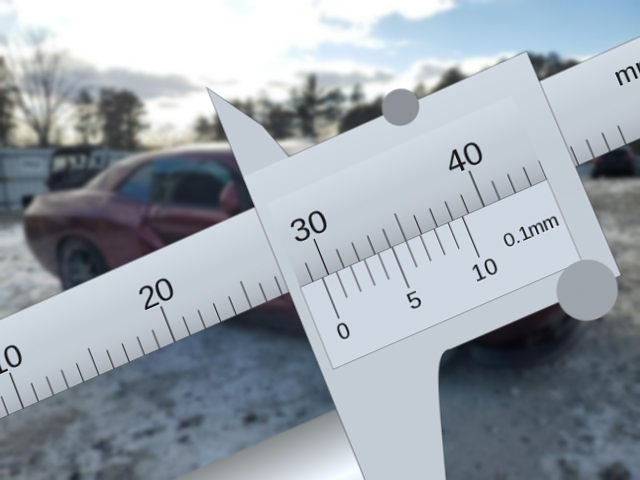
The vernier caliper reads 29.6 mm
